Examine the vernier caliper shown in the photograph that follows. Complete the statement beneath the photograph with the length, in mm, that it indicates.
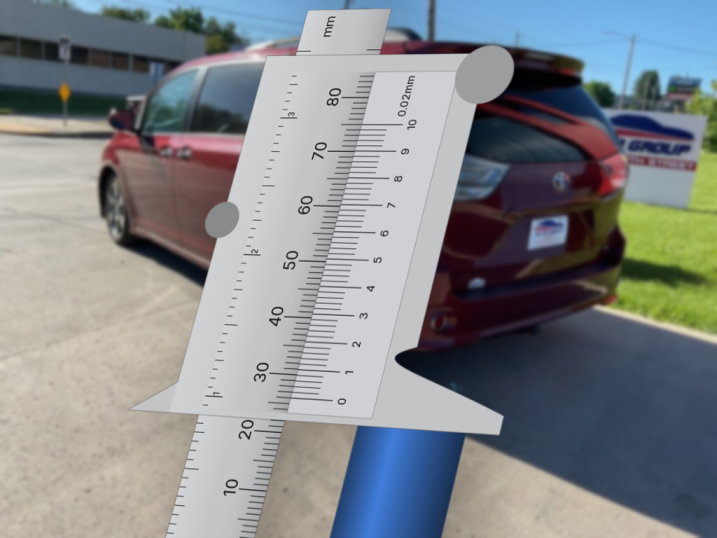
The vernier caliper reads 26.0 mm
